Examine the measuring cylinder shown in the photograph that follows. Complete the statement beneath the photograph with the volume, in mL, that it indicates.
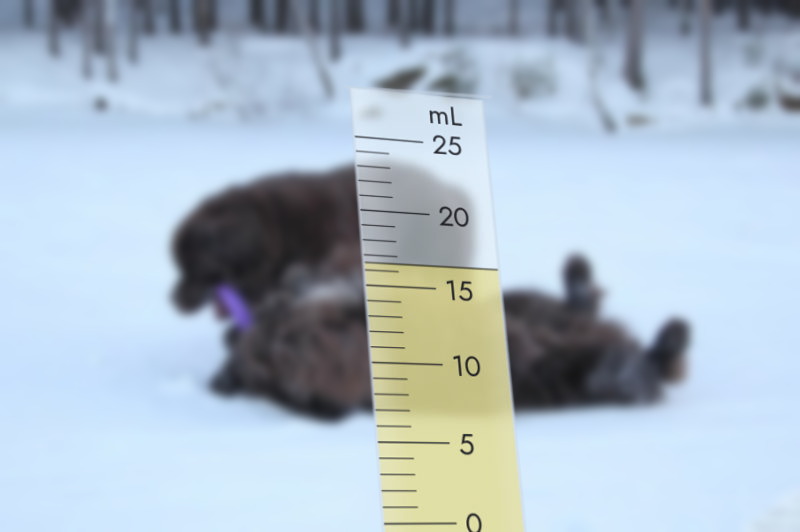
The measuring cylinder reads 16.5 mL
